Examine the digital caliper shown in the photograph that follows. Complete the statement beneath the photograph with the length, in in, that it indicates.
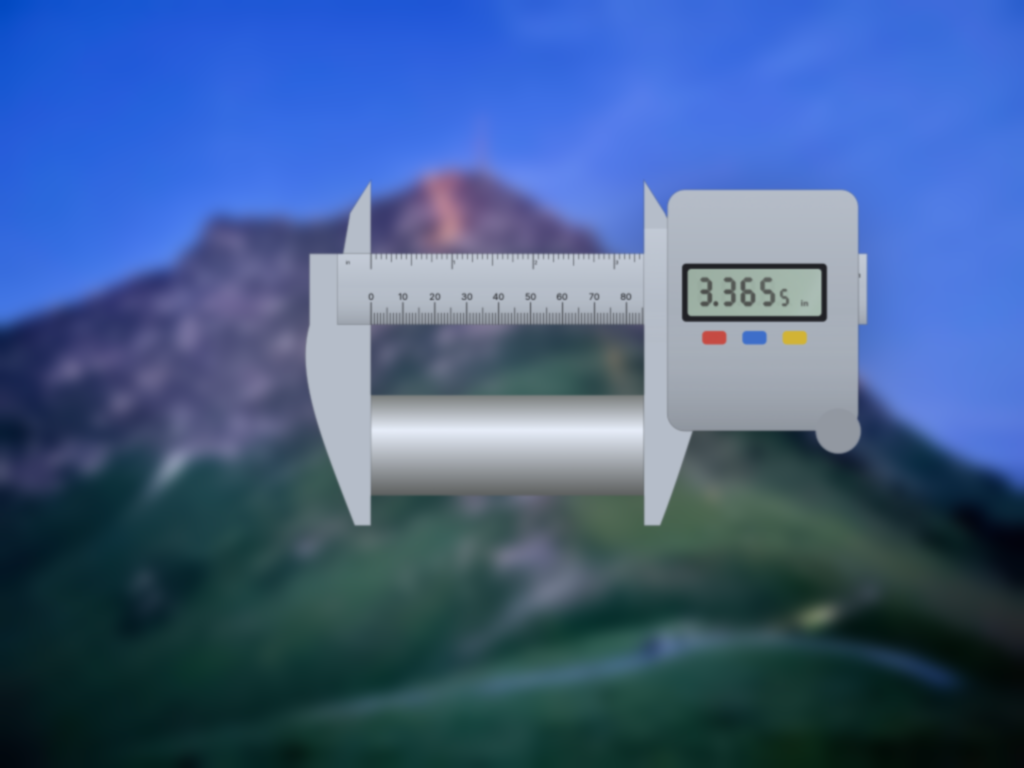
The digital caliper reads 3.3655 in
